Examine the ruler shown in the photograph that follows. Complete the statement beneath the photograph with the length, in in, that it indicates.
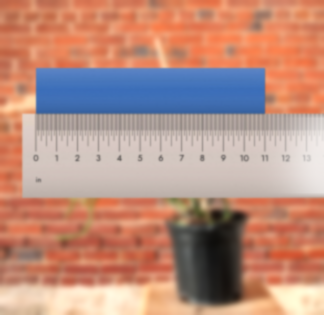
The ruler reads 11 in
